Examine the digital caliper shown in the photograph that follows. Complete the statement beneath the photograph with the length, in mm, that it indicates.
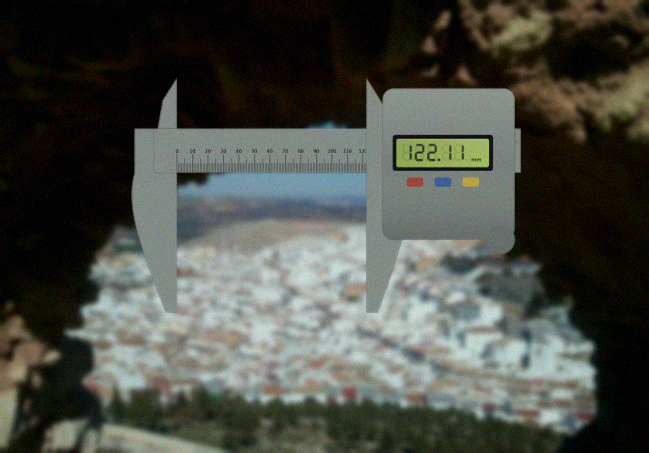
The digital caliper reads 122.11 mm
